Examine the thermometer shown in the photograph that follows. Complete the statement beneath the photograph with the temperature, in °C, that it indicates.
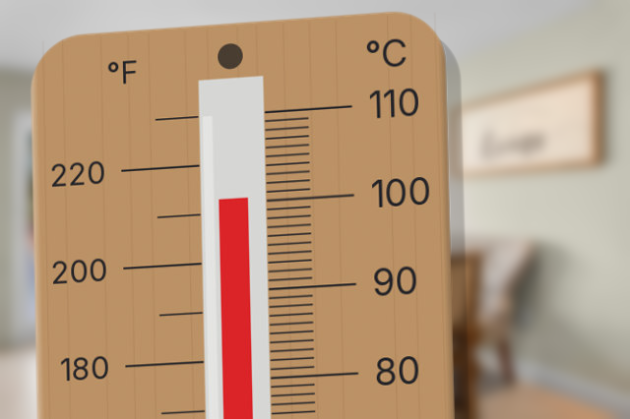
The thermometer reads 100.5 °C
